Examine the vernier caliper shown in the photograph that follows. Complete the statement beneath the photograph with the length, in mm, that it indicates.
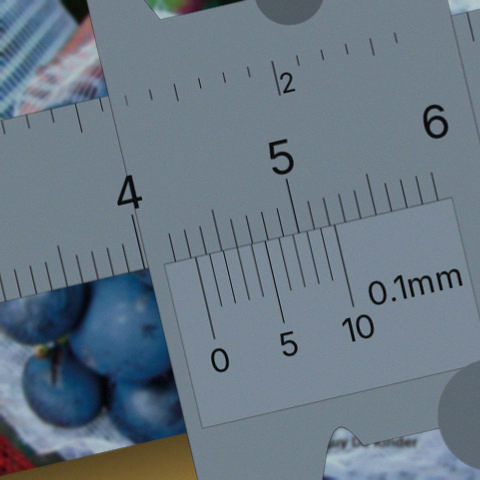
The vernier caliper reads 43.3 mm
